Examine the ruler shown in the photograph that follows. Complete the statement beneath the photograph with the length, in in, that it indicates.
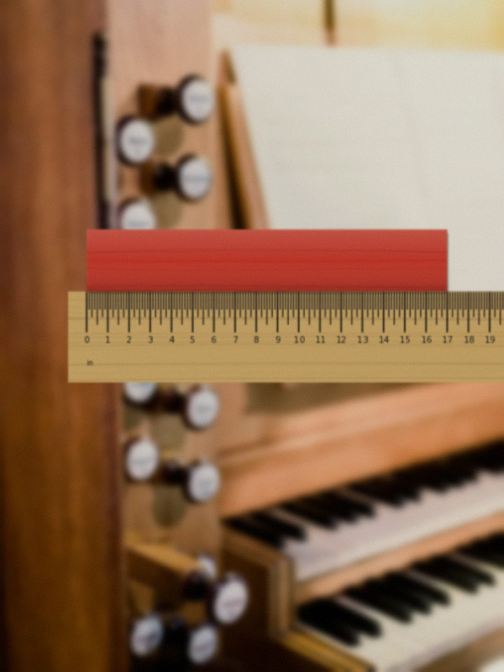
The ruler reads 17 in
